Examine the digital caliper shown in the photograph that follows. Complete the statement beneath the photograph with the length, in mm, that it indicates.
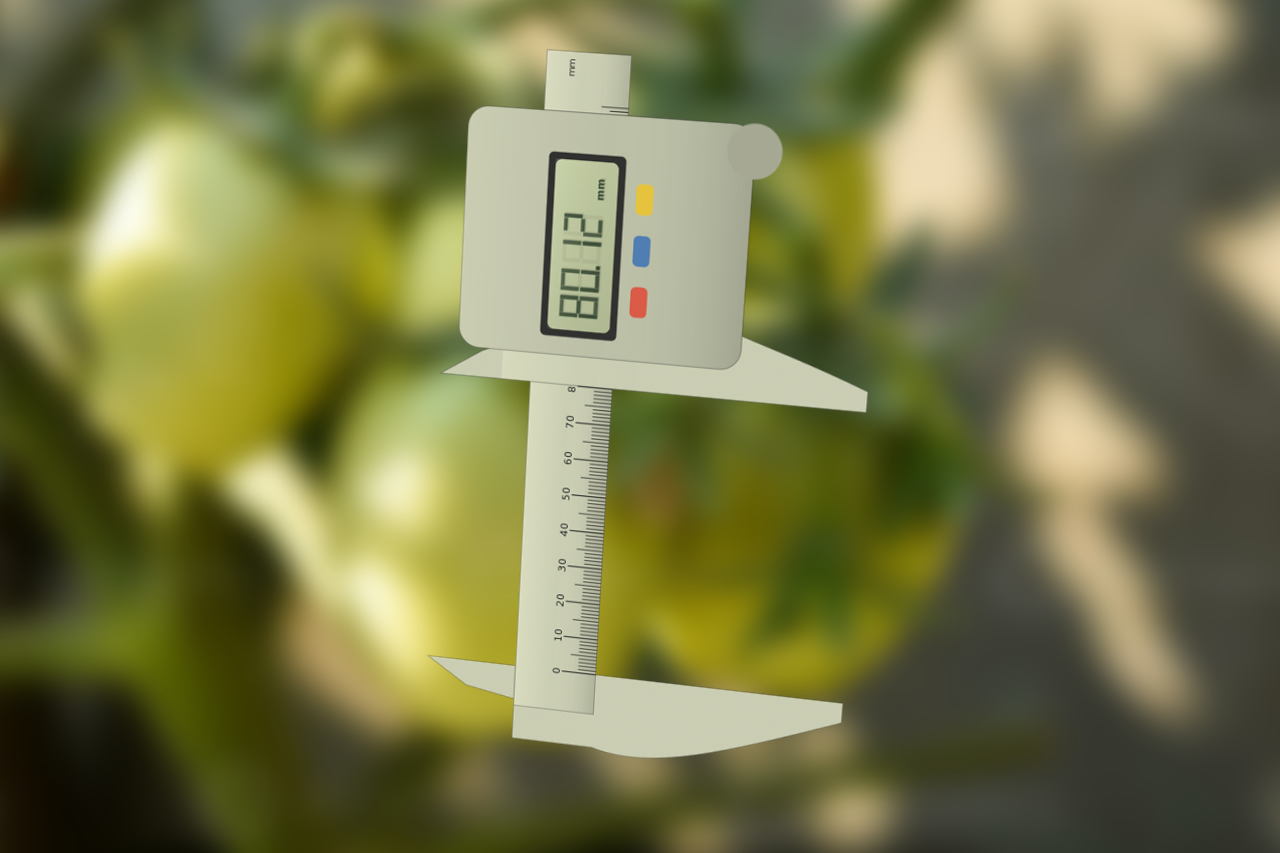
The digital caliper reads 80.12 mm
